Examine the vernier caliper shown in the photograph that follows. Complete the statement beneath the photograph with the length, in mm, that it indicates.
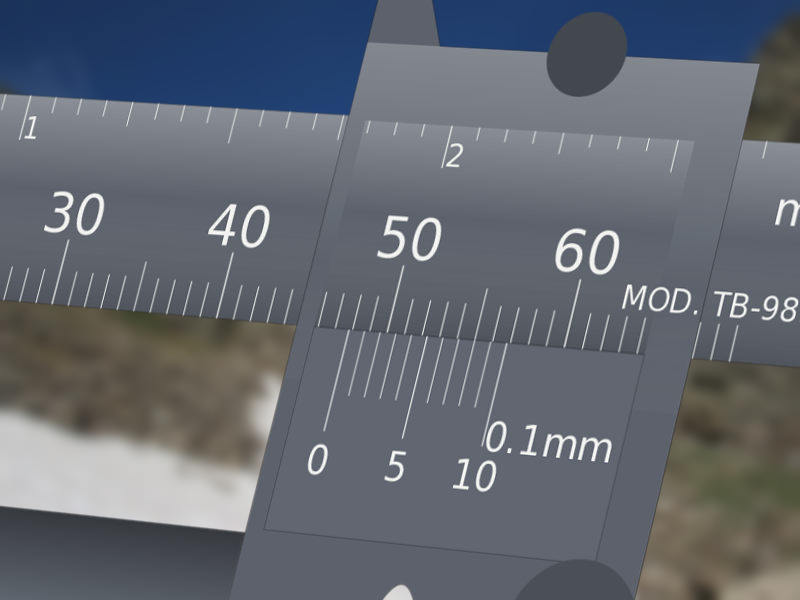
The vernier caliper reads 47.8 mm
